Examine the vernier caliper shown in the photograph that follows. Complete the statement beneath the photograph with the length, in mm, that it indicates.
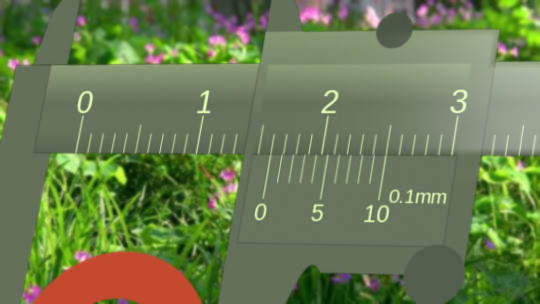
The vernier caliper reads 16.0 mm
